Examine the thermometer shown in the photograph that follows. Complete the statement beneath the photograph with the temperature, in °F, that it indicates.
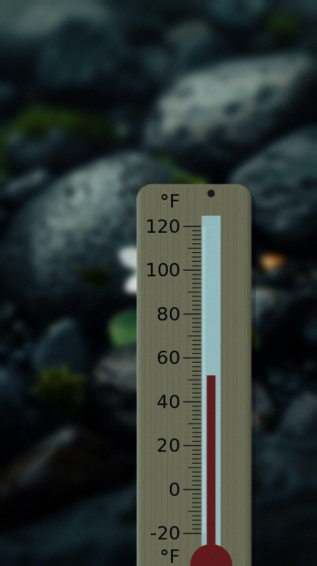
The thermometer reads 52 °F
